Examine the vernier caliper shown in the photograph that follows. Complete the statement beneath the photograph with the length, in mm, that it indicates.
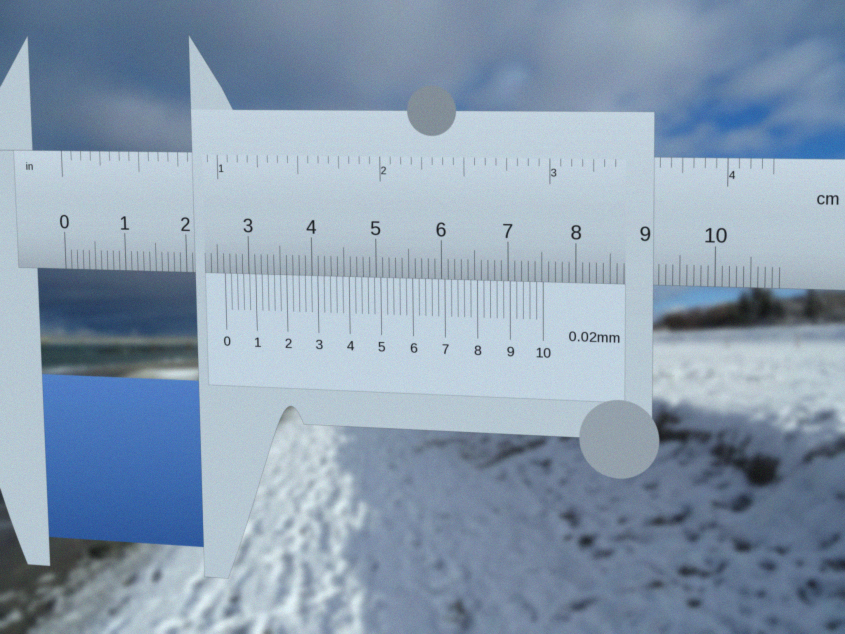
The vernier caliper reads 26.2 mm
